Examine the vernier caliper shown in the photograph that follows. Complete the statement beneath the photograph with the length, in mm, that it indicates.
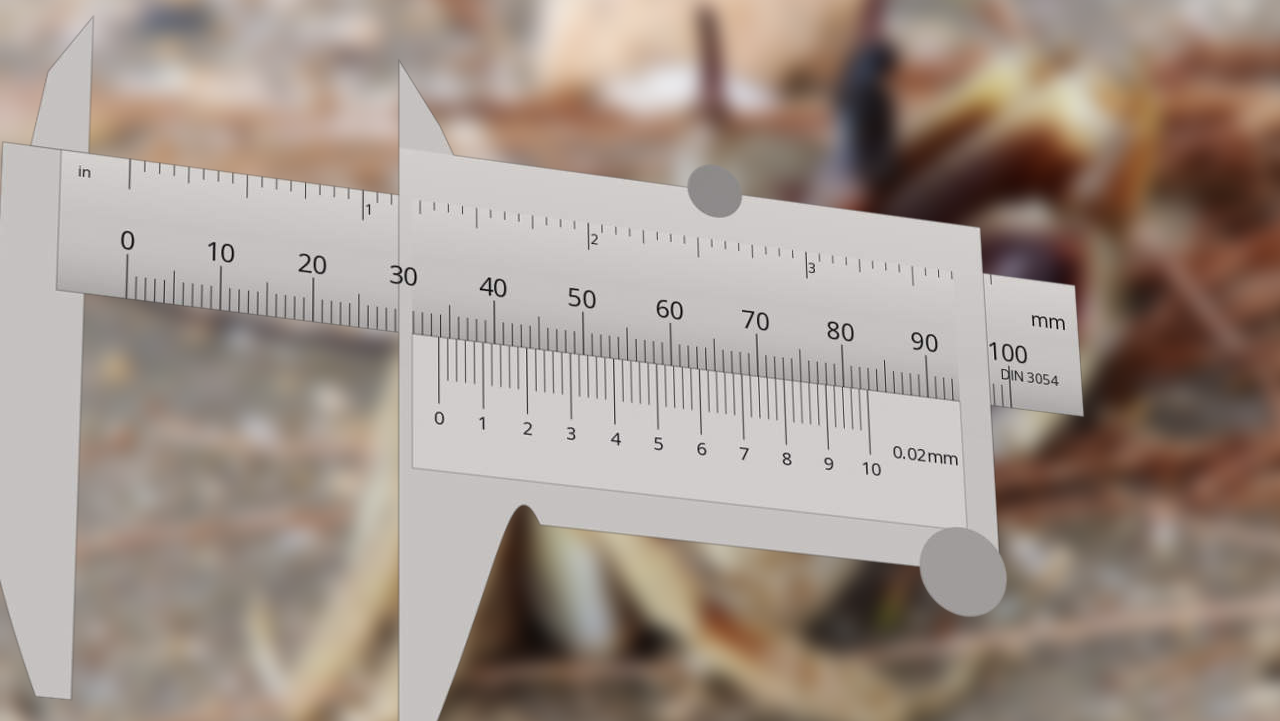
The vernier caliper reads 33.8 mm
